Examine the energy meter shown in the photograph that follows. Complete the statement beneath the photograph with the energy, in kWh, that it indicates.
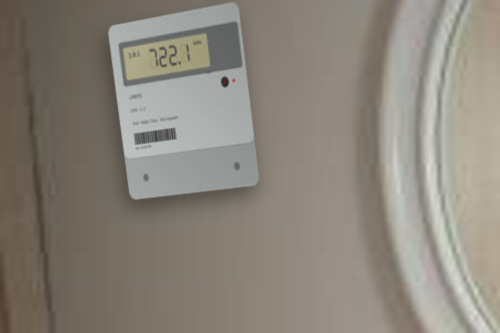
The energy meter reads 722.1 kWh
